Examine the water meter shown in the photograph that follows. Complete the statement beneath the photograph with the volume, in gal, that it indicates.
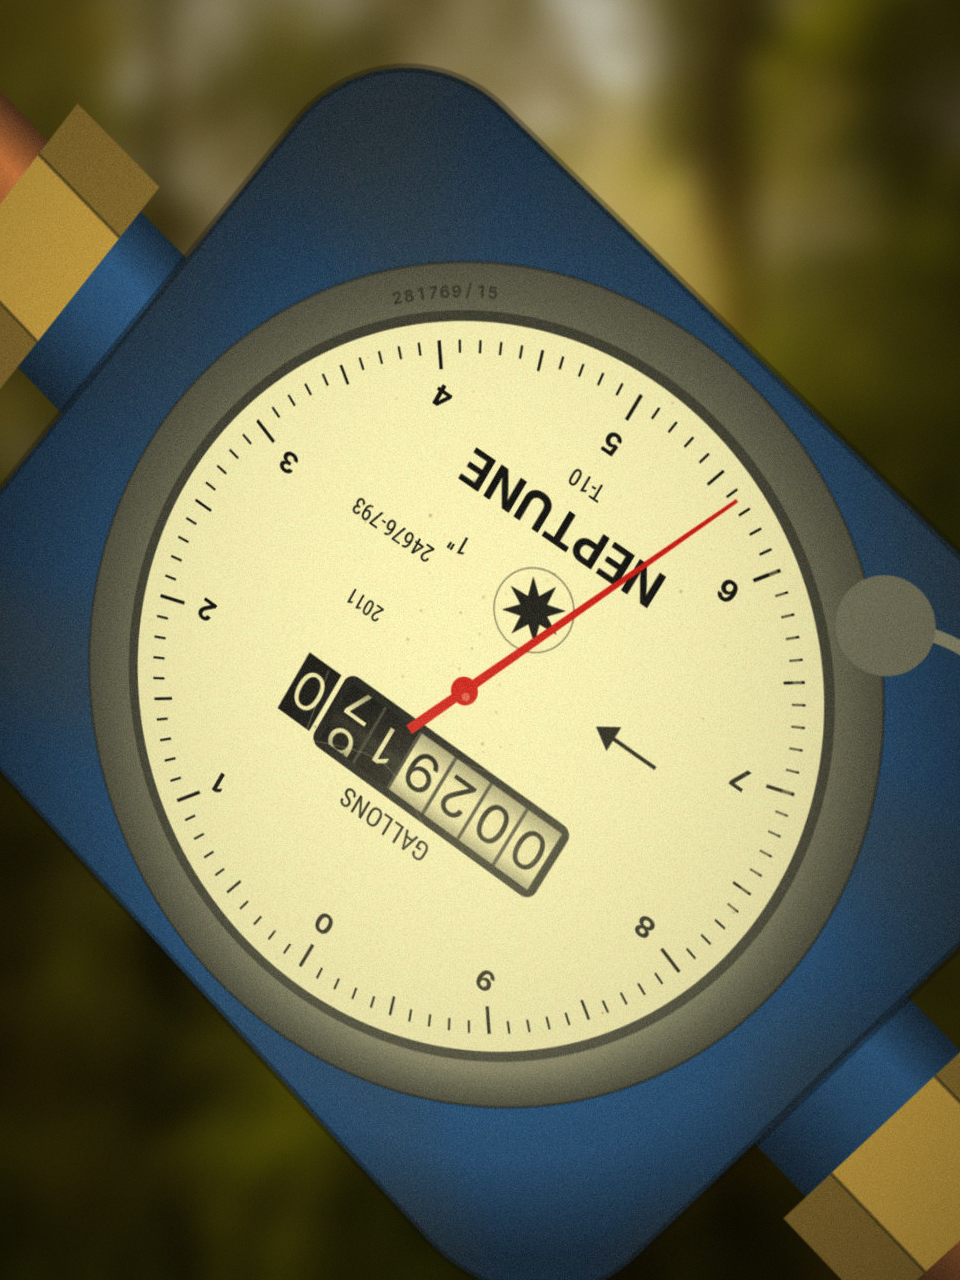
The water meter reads 29165.6 gal
